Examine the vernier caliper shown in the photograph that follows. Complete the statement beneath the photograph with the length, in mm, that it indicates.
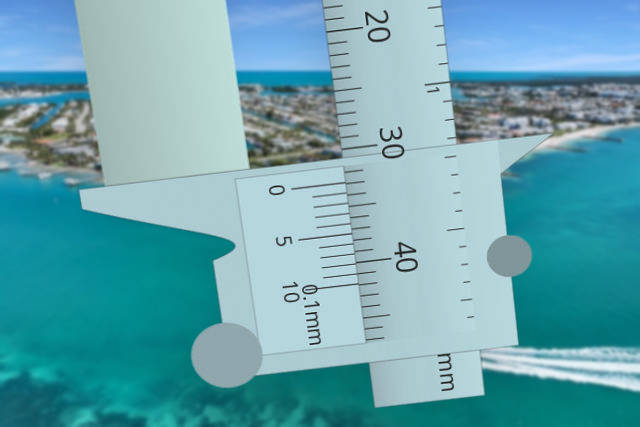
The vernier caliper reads 32.9 mm
